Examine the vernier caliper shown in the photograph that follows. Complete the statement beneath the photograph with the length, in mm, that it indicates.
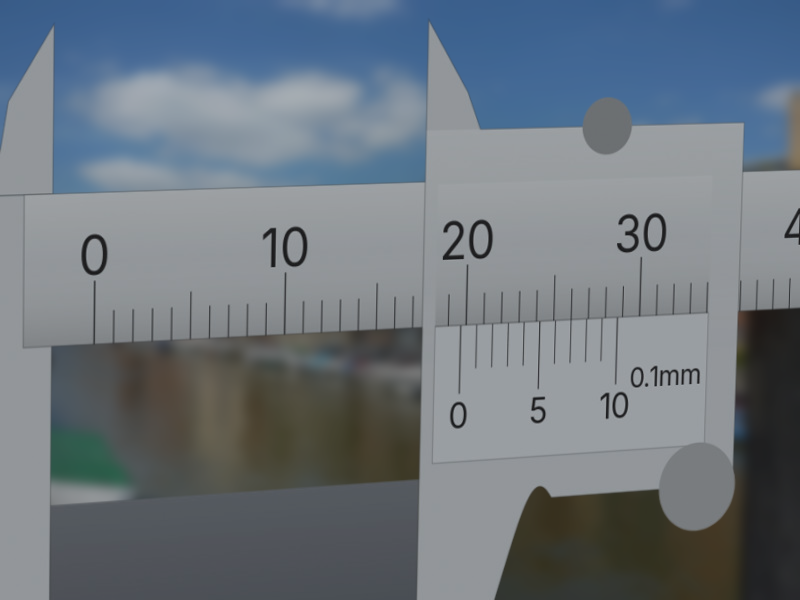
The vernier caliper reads 19.7 mm
